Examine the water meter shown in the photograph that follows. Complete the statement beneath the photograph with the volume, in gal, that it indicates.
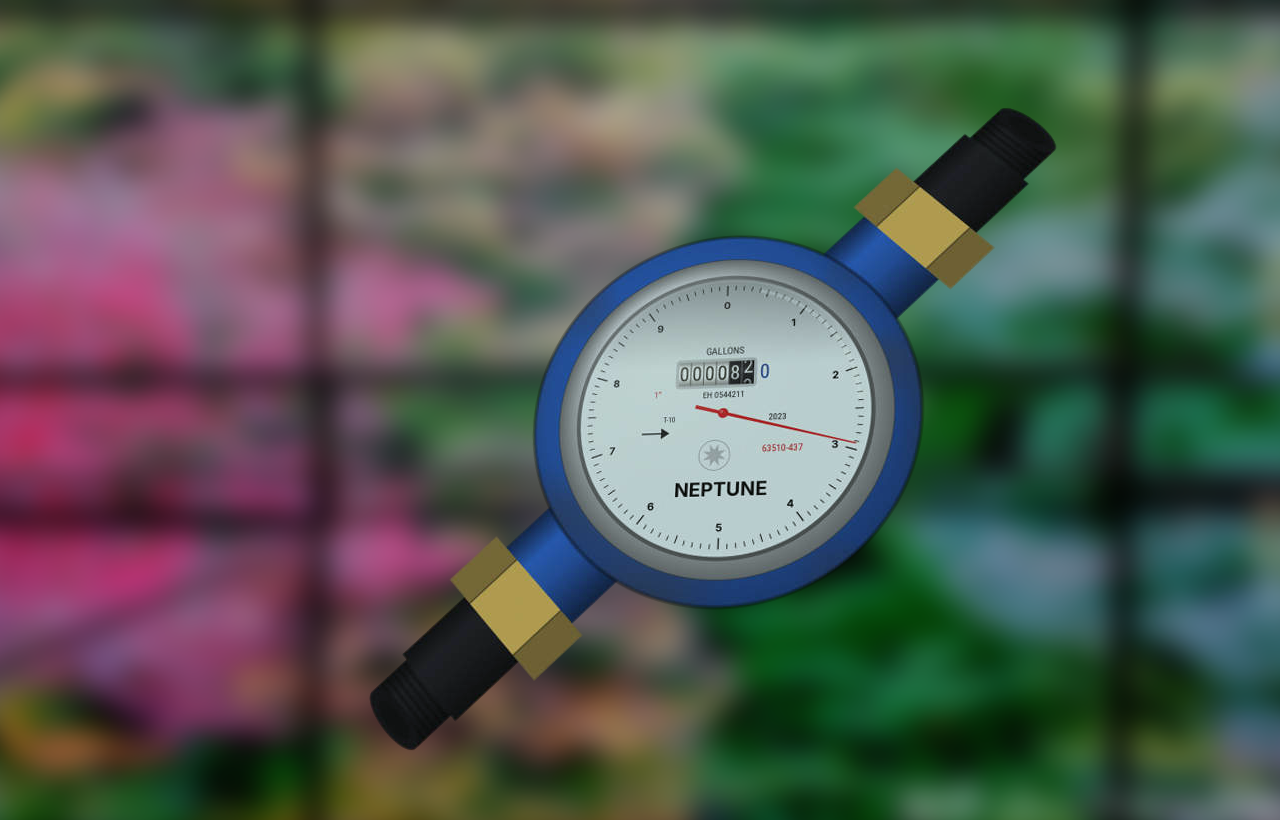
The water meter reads 822.9 gal
